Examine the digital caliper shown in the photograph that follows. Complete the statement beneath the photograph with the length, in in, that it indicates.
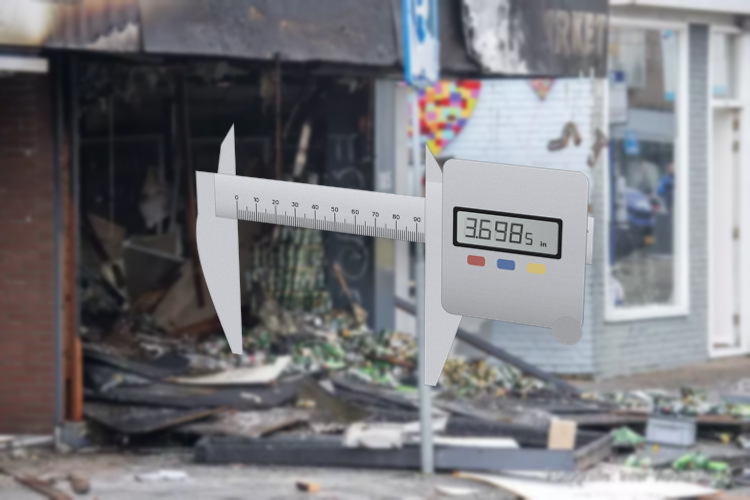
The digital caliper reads 3.6985 in
